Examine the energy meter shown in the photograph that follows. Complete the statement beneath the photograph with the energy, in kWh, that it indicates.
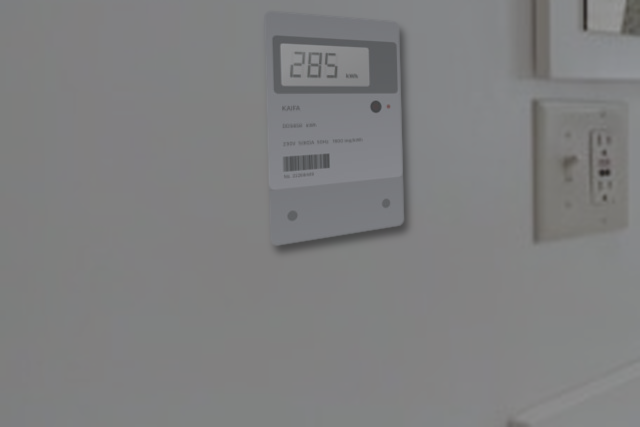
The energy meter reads 285 kWh
